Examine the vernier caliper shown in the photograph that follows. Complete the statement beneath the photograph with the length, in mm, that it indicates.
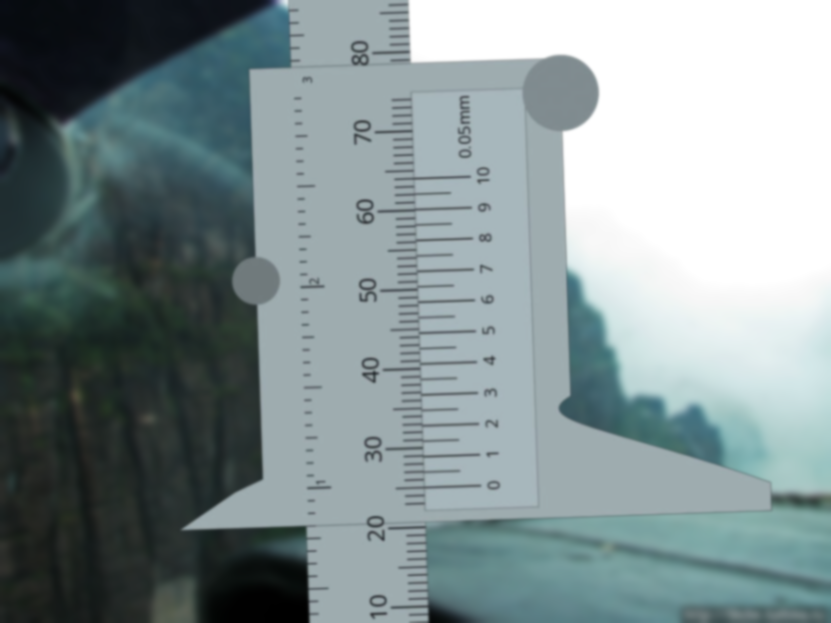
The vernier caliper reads 25.0 mm
